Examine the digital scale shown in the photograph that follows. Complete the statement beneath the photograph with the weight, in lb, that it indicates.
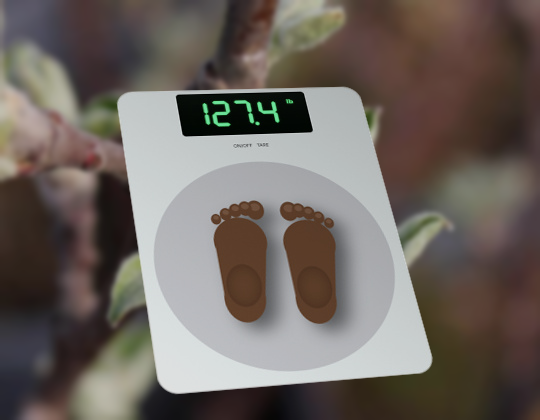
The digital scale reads 127.4 lb
